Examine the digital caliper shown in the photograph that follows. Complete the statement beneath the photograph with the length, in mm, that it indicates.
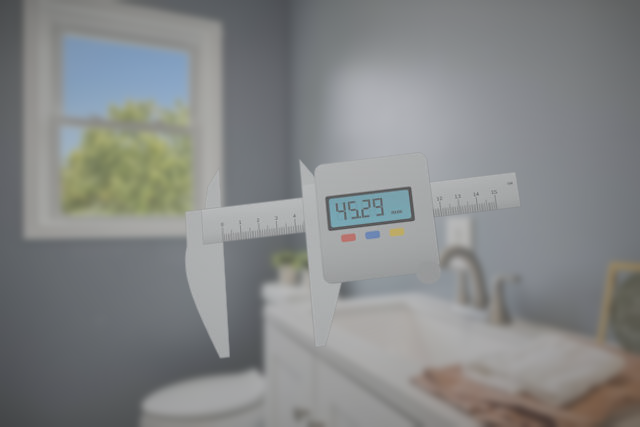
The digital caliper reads 45.29 mm
